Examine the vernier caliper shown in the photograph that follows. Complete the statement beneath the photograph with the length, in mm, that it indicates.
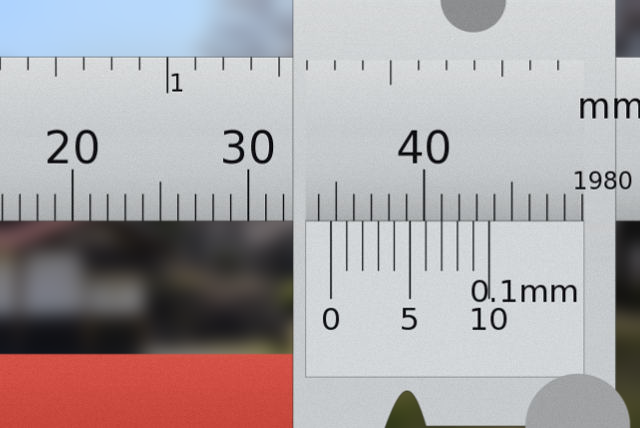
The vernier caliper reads 34.7 mm
